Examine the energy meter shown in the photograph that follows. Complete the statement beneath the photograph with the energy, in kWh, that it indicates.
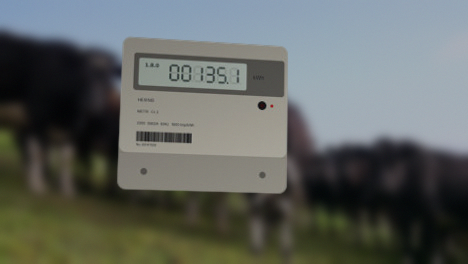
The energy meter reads 135.1 kWh
